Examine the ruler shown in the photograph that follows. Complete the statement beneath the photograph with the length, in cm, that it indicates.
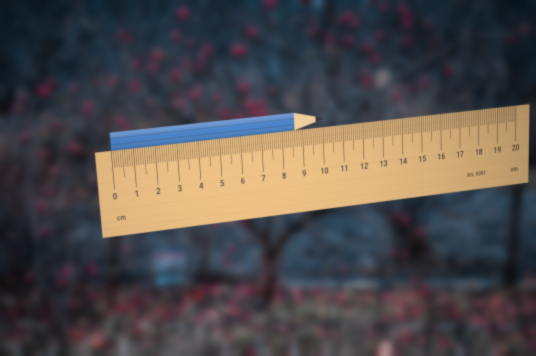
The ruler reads 10 cm
